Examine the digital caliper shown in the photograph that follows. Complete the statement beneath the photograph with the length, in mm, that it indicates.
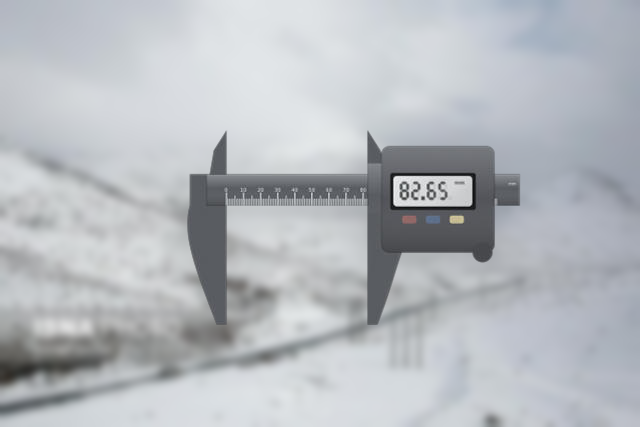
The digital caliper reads 82.65 mm
